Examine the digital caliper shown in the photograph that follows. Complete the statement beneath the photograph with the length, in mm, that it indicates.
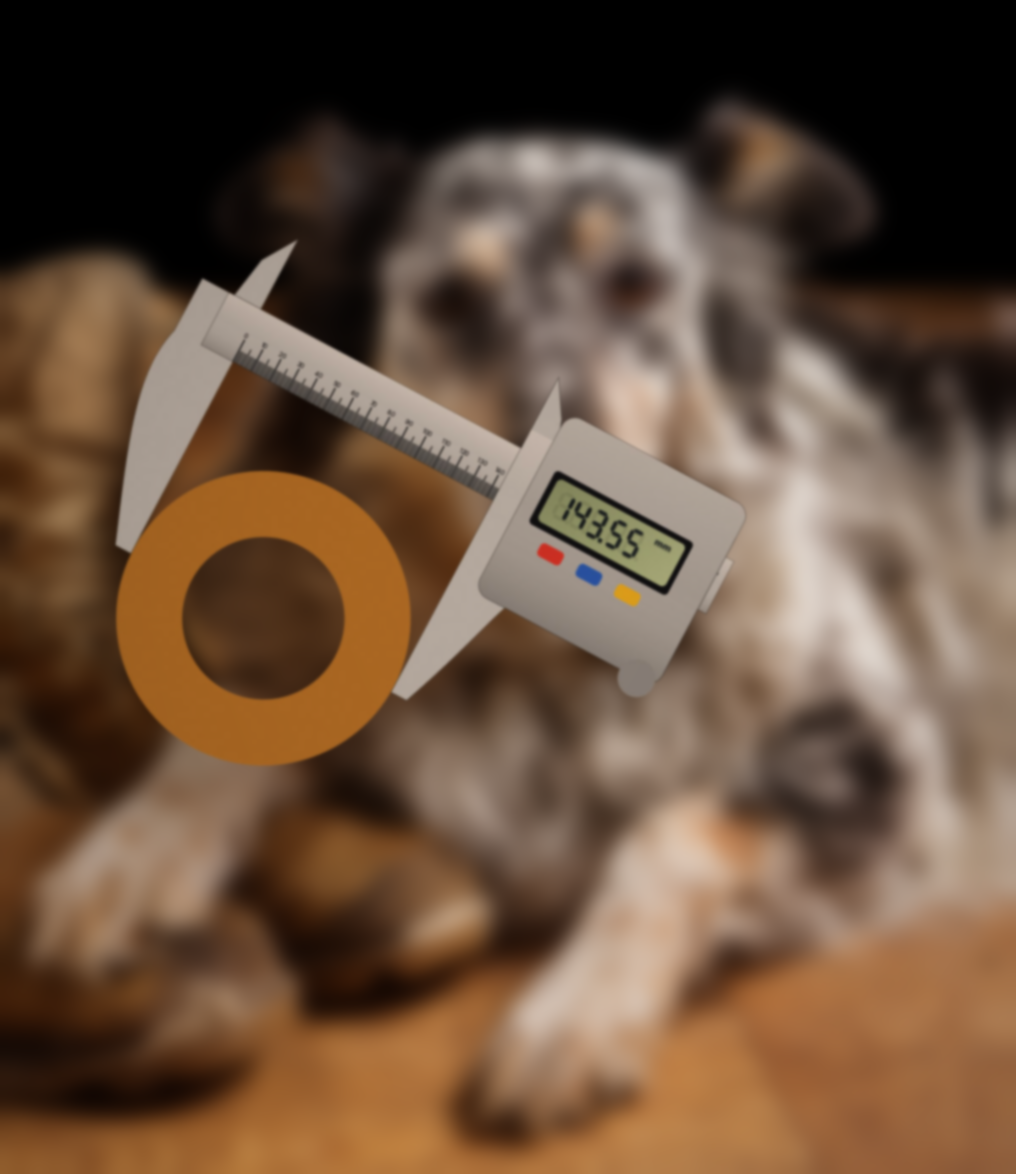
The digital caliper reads 143.55 mm
